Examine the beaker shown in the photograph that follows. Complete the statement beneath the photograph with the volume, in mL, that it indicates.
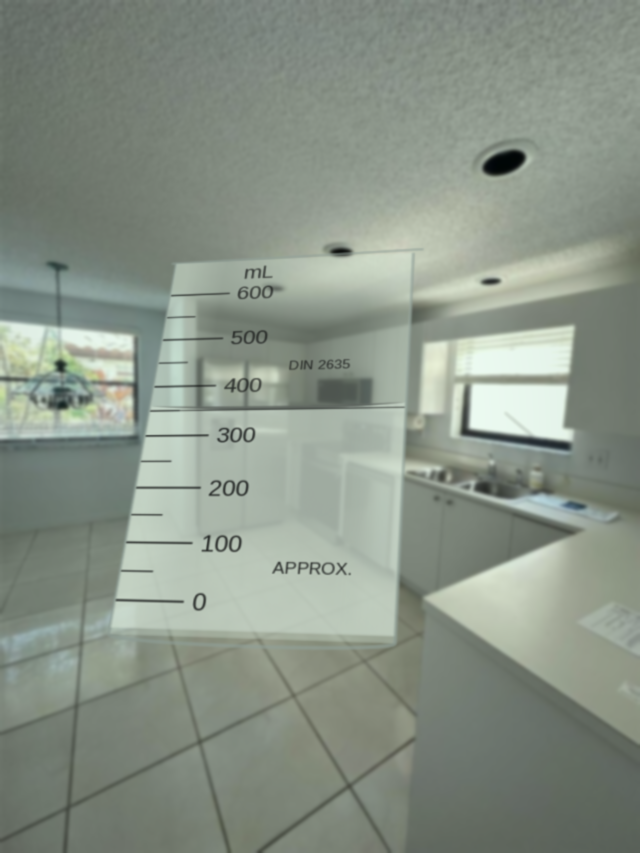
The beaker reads 350 mL
